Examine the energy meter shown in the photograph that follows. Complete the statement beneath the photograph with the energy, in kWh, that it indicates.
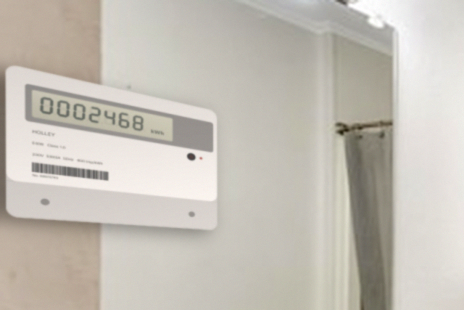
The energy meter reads 2468 kWh
